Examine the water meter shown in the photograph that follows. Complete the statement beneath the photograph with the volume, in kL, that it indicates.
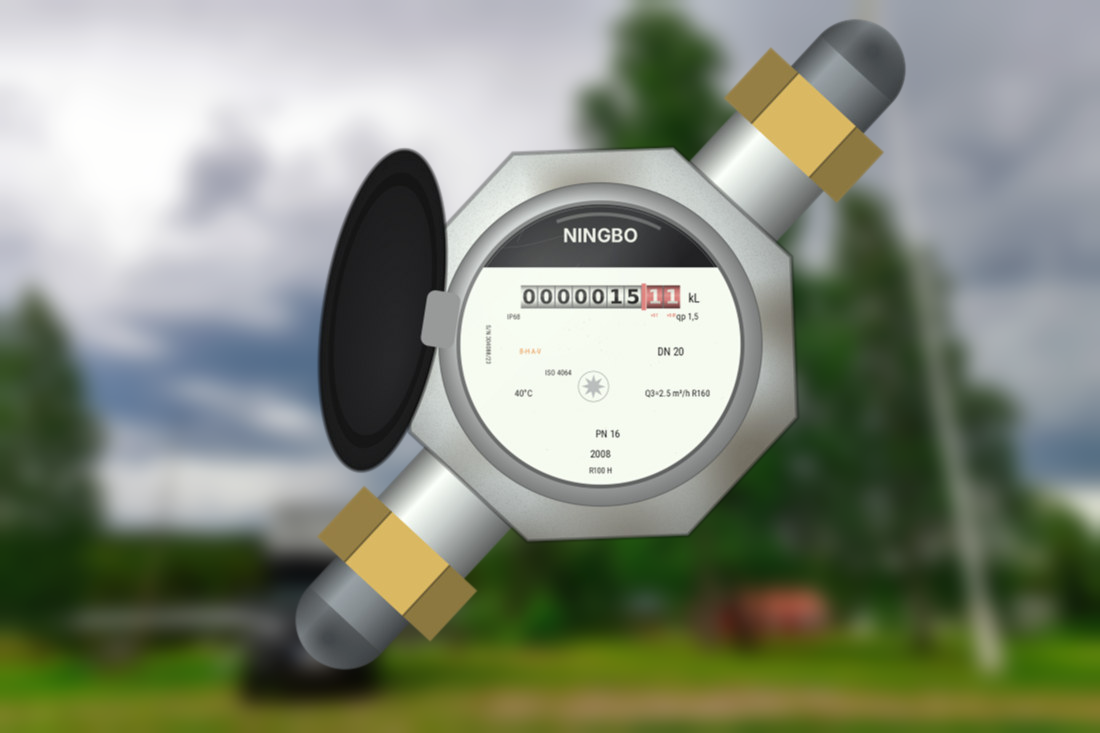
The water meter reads 15.11 kL
